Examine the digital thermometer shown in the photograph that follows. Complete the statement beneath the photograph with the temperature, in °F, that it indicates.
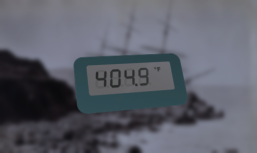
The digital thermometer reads 404.9 °F
